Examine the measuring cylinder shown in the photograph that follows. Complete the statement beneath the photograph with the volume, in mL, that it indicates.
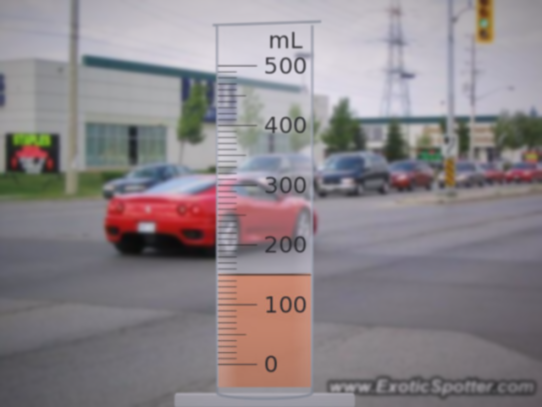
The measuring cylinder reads 150 mL
